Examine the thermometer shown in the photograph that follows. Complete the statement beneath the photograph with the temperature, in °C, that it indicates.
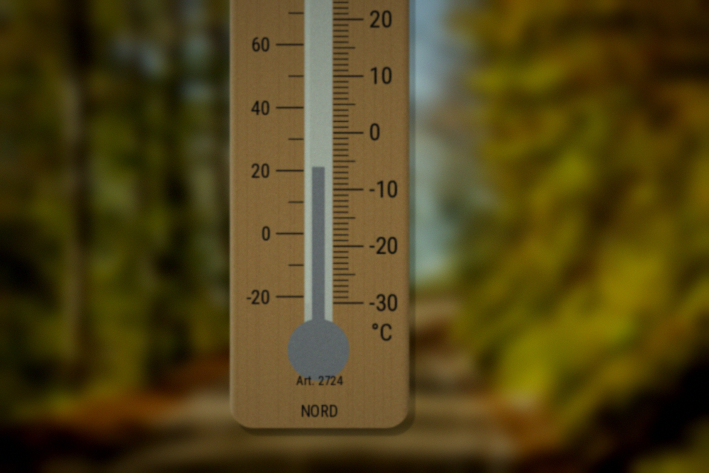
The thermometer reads -6 °C
